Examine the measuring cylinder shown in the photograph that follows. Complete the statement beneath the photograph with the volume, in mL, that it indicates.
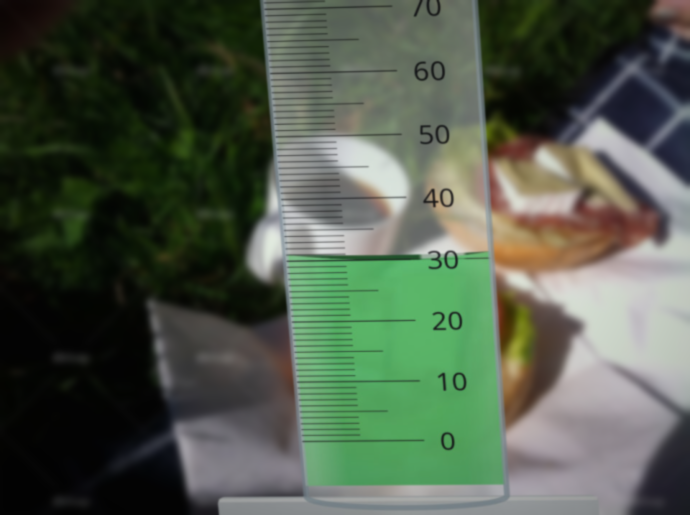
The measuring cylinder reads 30 mL
